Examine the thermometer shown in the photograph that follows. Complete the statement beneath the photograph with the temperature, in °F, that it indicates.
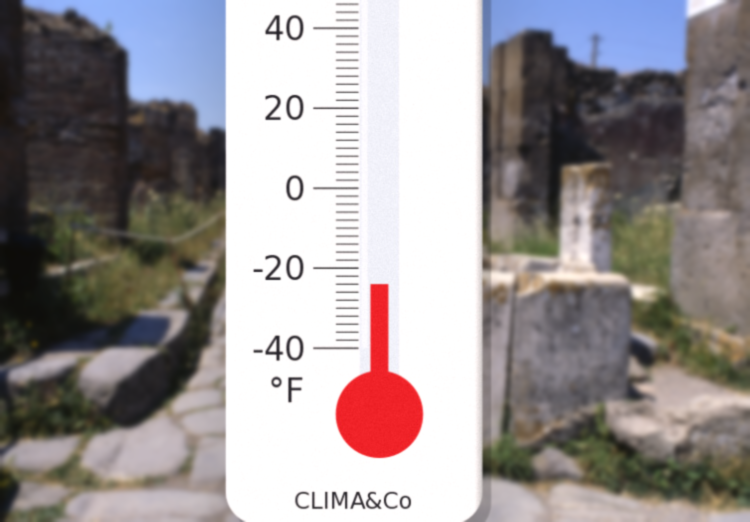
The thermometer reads -24 °F
